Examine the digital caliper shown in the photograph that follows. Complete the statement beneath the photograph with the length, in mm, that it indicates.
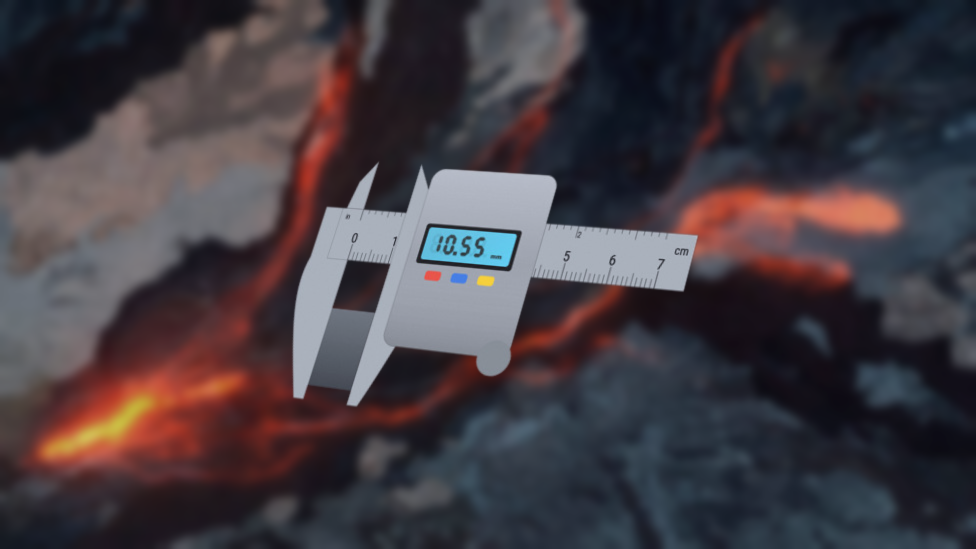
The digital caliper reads 10.55 mm
